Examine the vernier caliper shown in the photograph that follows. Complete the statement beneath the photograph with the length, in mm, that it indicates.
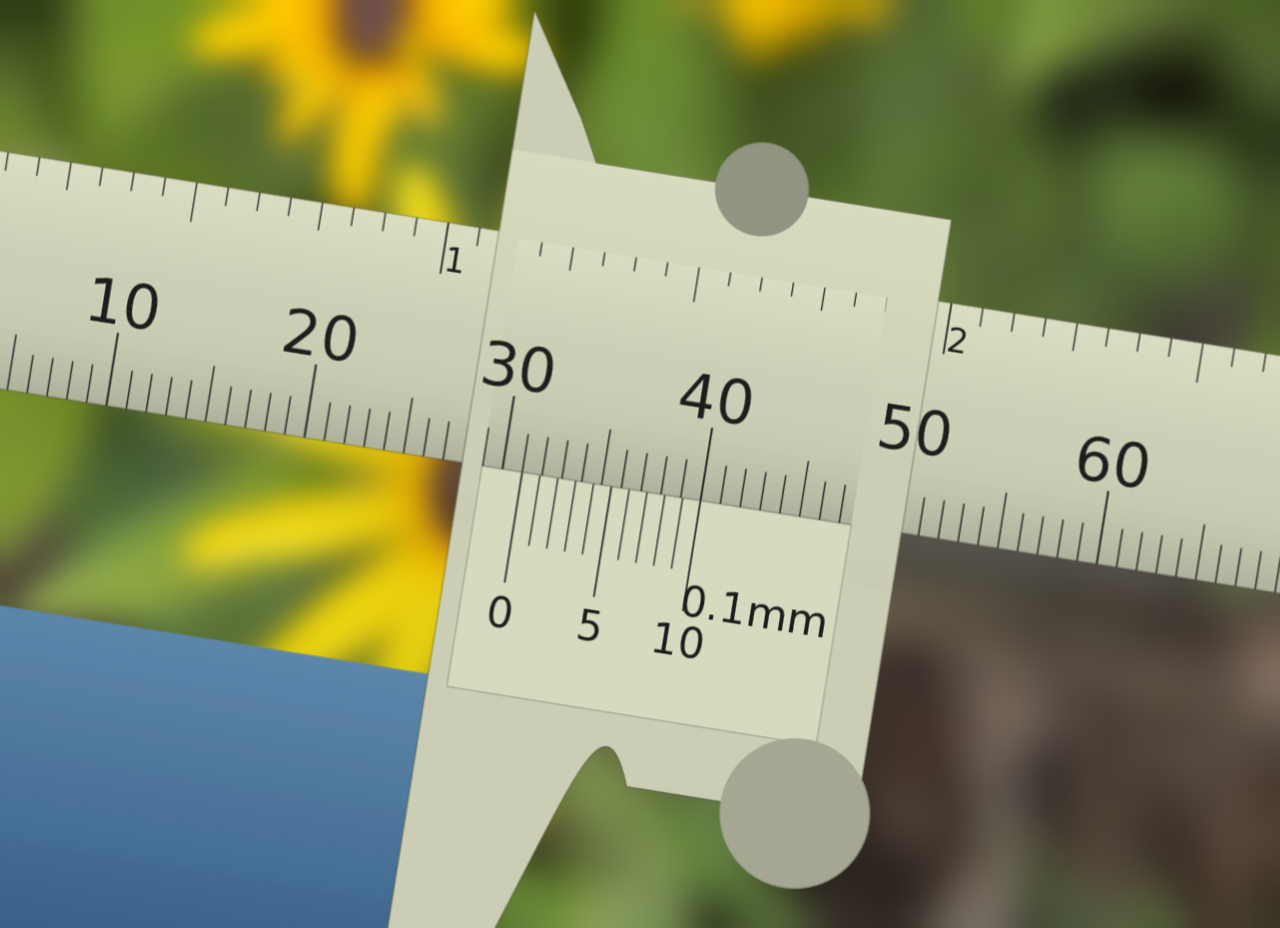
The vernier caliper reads 31.0 mm
